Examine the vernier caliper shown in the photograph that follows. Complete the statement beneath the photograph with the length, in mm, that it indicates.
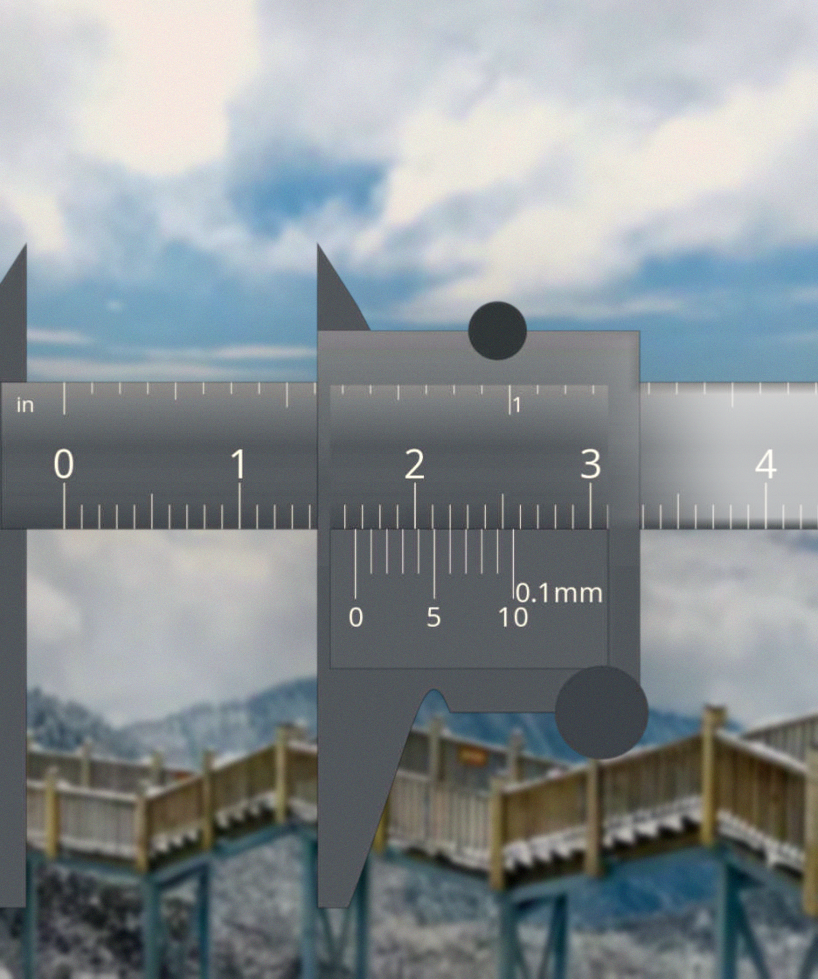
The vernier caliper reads 16.6 mm
